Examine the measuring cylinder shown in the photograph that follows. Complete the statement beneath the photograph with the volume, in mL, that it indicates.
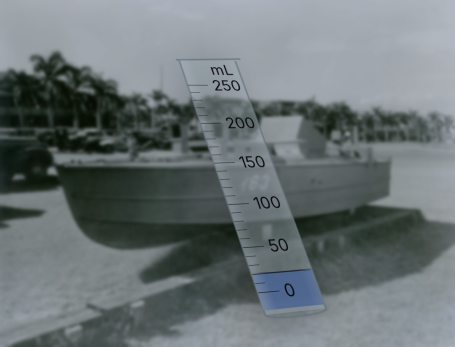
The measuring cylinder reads 20 mL
